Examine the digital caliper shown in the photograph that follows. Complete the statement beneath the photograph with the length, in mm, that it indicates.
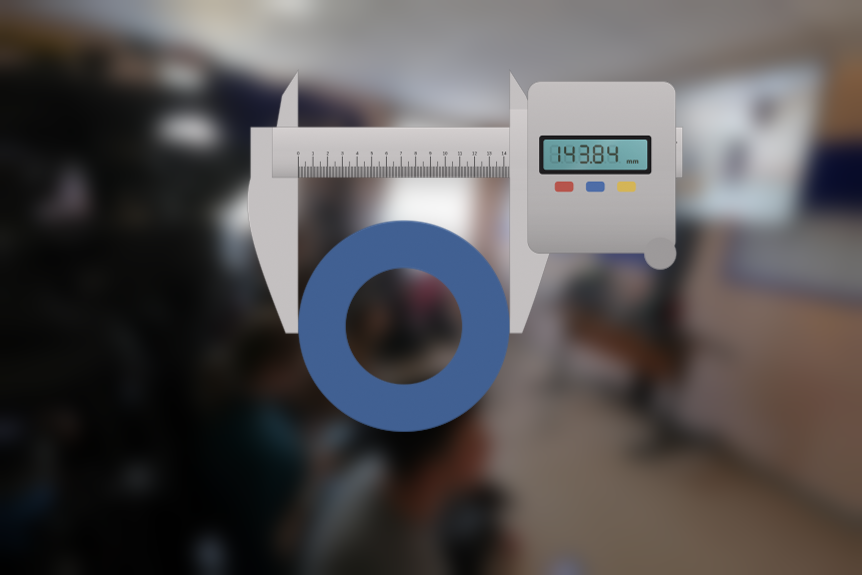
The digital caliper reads 143.84 mm
